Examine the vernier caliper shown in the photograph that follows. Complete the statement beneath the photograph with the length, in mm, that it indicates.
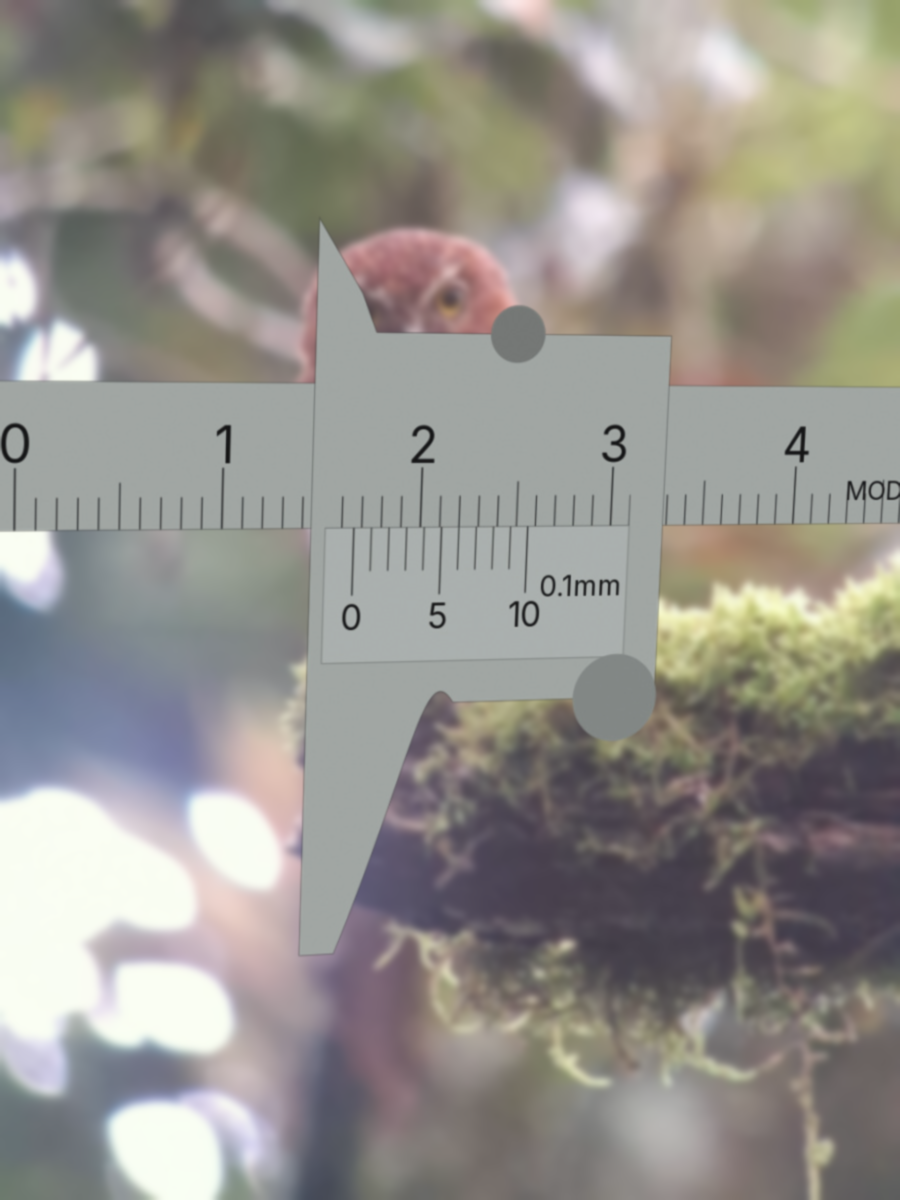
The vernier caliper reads 16.6 mm
